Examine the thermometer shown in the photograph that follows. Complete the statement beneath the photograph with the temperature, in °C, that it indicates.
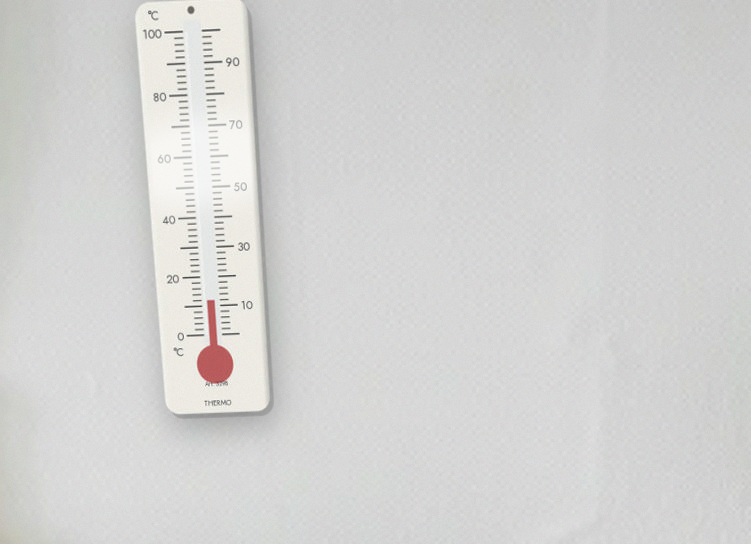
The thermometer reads 12 °C
